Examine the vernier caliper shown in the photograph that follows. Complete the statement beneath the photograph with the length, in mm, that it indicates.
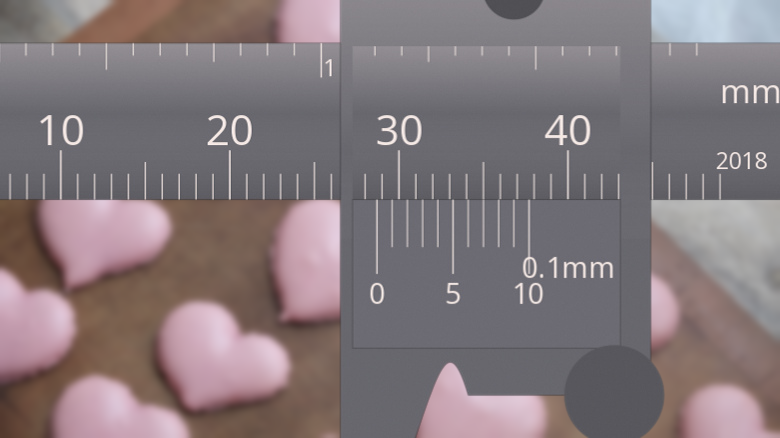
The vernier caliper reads 28.7 mm
